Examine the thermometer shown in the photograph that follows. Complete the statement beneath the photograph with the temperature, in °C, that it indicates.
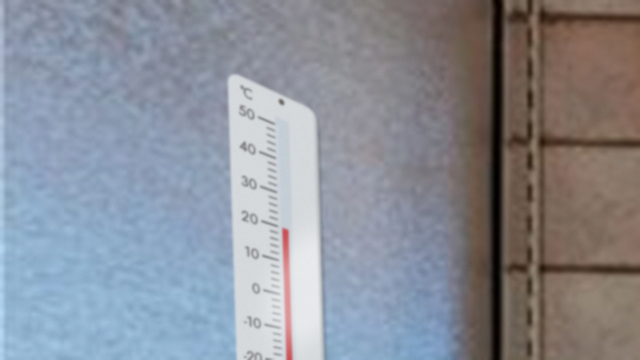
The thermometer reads 20 °C
